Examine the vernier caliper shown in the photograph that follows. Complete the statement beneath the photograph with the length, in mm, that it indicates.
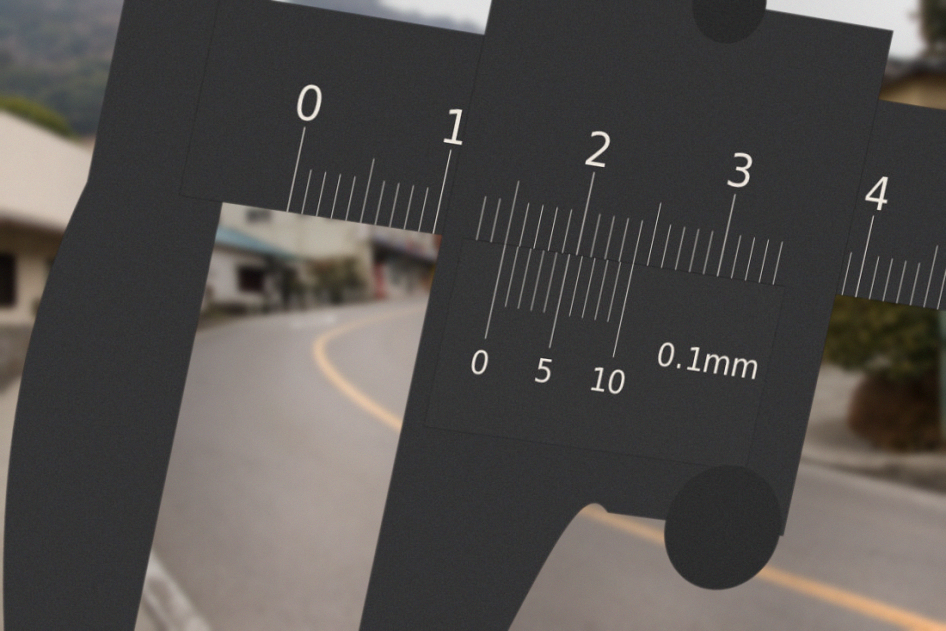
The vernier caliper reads 15.0 mm
